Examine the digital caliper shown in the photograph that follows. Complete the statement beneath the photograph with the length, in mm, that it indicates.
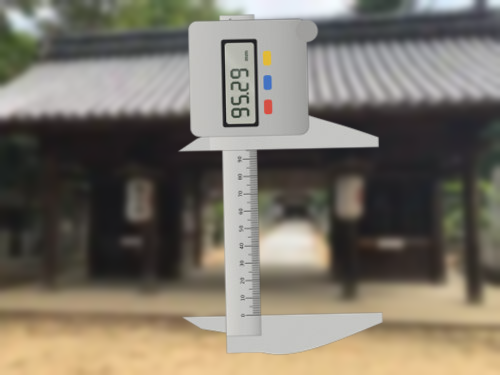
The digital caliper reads 95.29 mm
